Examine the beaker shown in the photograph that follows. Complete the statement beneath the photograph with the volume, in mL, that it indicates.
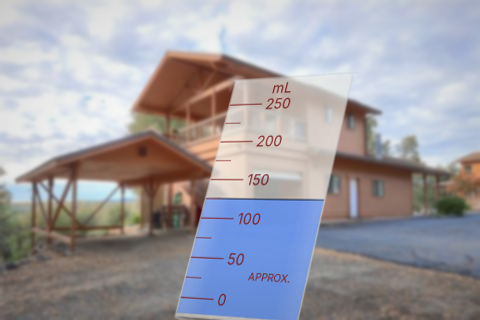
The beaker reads 125 mL
